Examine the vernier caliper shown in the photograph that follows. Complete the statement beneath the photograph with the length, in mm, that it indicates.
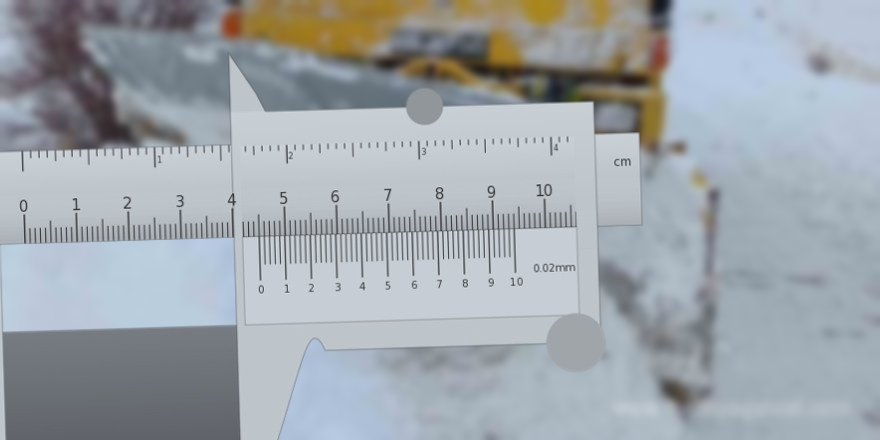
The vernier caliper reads 45.0 mm
